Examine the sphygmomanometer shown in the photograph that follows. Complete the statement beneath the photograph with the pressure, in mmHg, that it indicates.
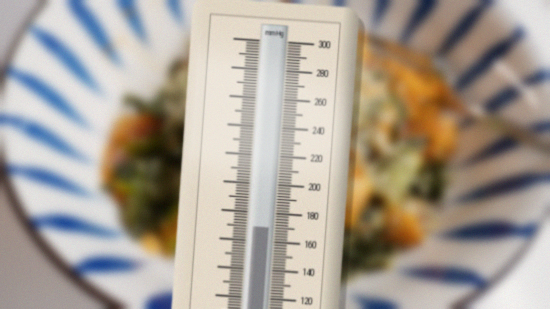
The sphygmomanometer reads 170 mmHg
